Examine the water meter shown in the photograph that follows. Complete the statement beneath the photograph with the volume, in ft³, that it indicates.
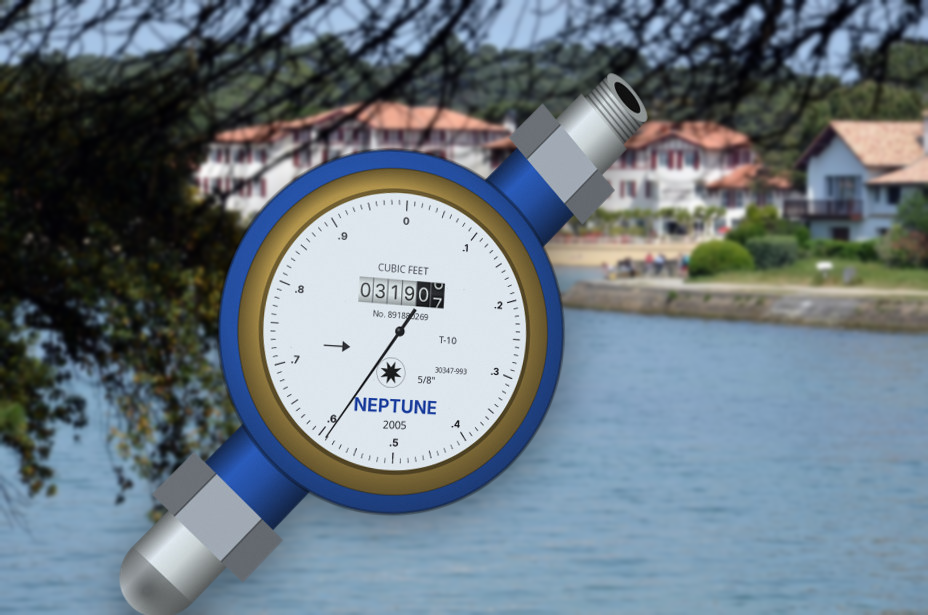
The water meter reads 31906.59 ft³
